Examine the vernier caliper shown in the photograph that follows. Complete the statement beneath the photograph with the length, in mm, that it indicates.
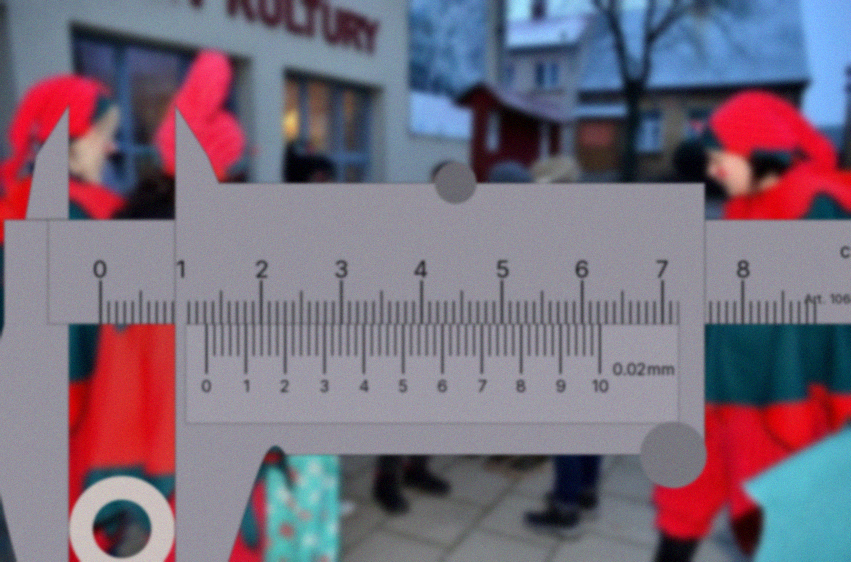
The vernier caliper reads 13.2 mm
